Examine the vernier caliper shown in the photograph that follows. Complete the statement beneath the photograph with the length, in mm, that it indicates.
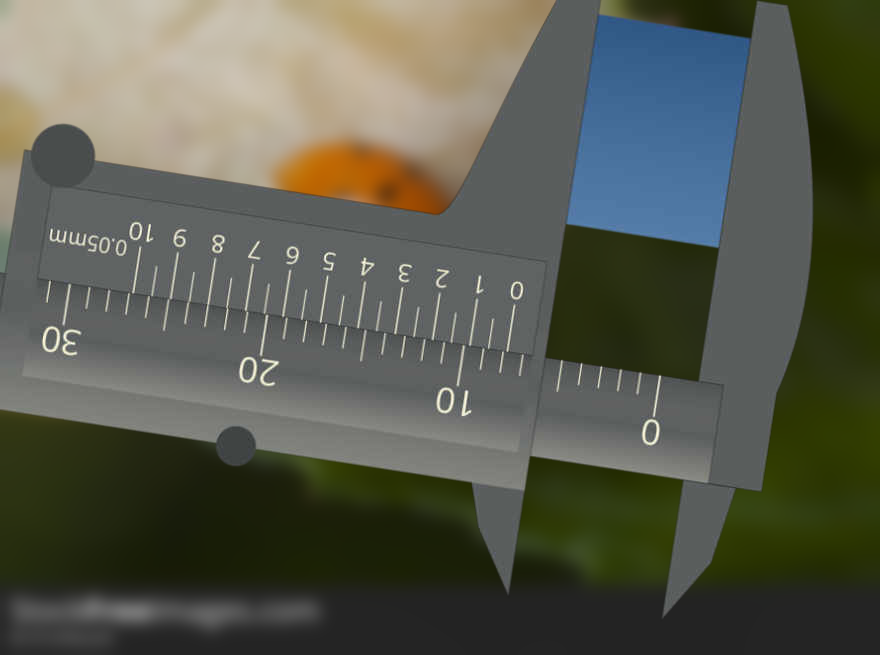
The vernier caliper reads 7.8 mm
